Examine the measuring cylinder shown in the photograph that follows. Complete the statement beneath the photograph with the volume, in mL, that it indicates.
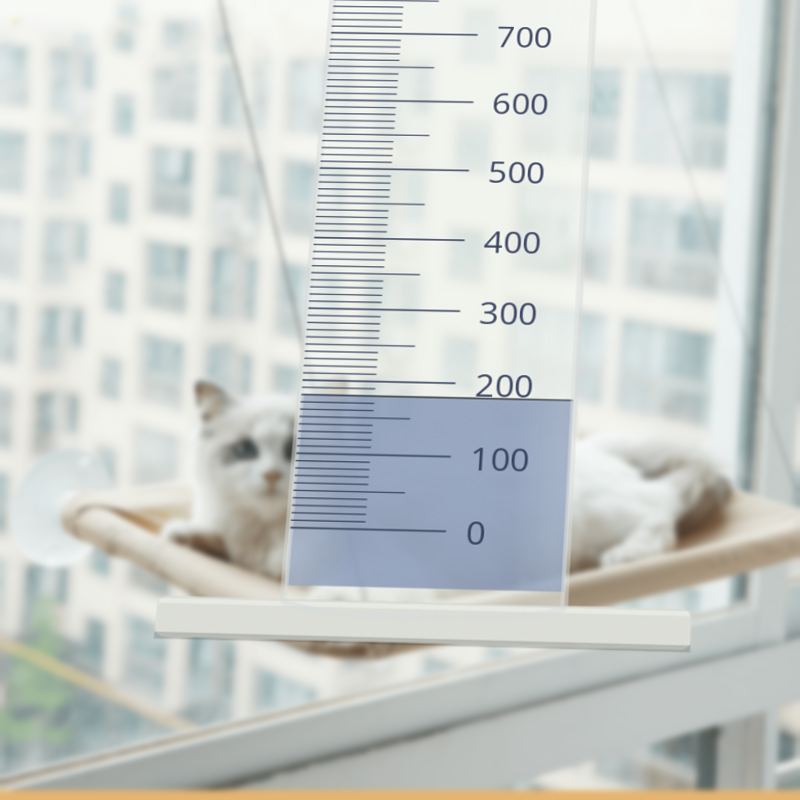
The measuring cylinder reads 180 mL
